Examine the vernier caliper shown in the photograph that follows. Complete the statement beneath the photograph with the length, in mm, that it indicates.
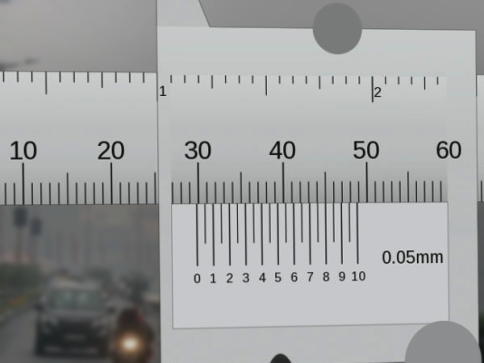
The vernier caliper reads 29.8 mm
